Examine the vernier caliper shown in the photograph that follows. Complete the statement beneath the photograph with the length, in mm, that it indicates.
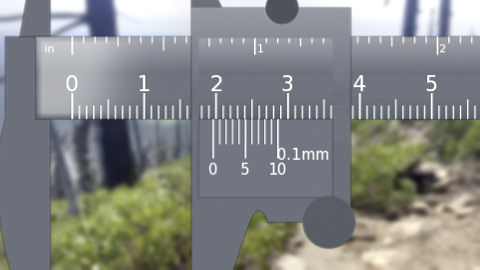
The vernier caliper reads 19.6 mm
